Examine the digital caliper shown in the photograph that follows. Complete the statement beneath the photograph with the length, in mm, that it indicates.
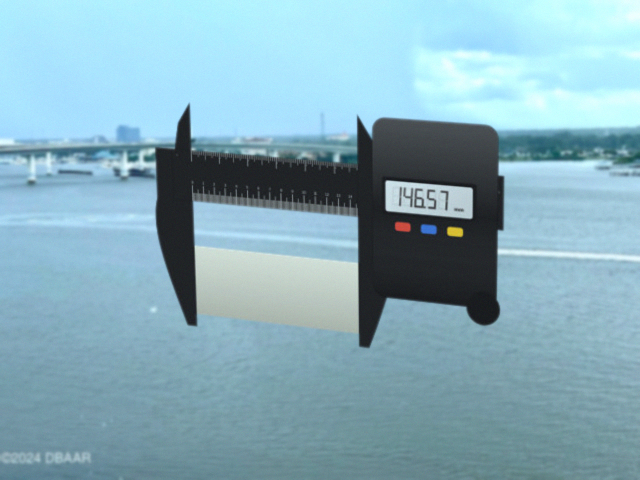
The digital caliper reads 146.57 mm
